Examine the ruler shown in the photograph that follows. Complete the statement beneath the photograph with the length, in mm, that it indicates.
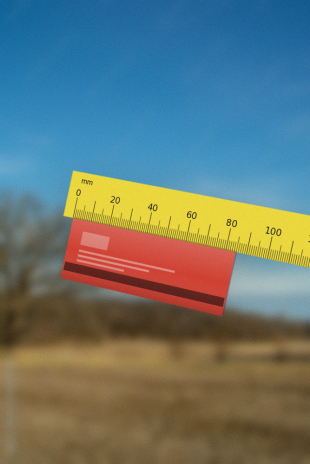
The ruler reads 85 mm
